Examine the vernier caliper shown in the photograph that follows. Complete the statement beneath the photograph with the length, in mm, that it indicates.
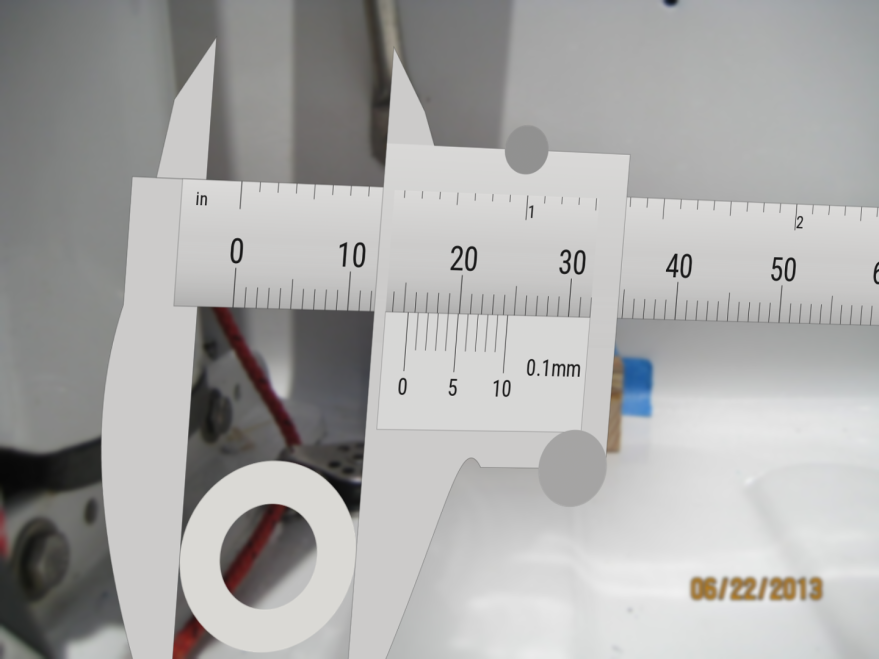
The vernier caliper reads 15.4 mm
